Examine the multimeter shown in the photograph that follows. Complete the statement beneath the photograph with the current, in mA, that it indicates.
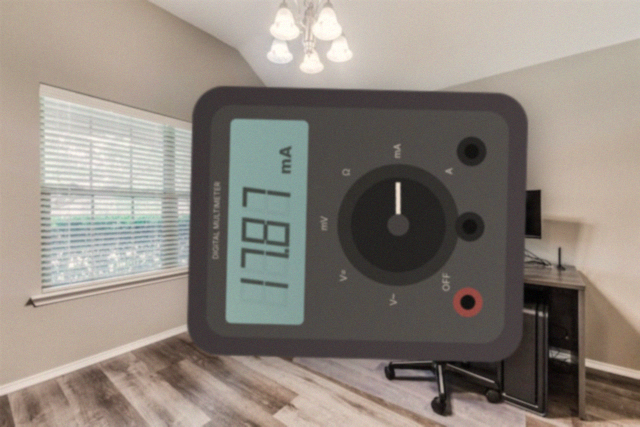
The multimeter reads 17.87 mA
